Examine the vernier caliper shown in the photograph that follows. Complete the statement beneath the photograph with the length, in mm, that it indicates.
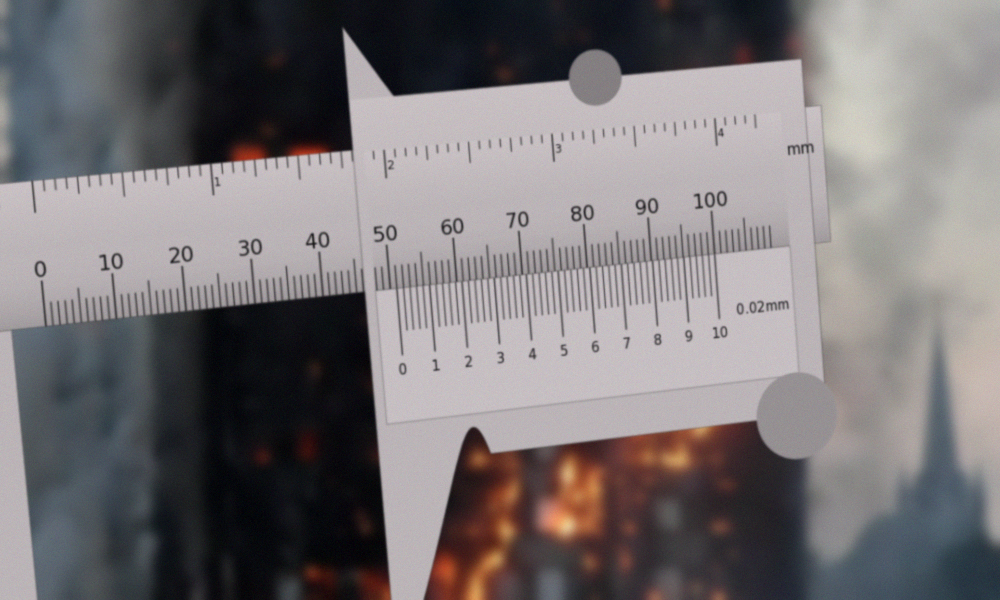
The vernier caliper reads 51.0 mm
